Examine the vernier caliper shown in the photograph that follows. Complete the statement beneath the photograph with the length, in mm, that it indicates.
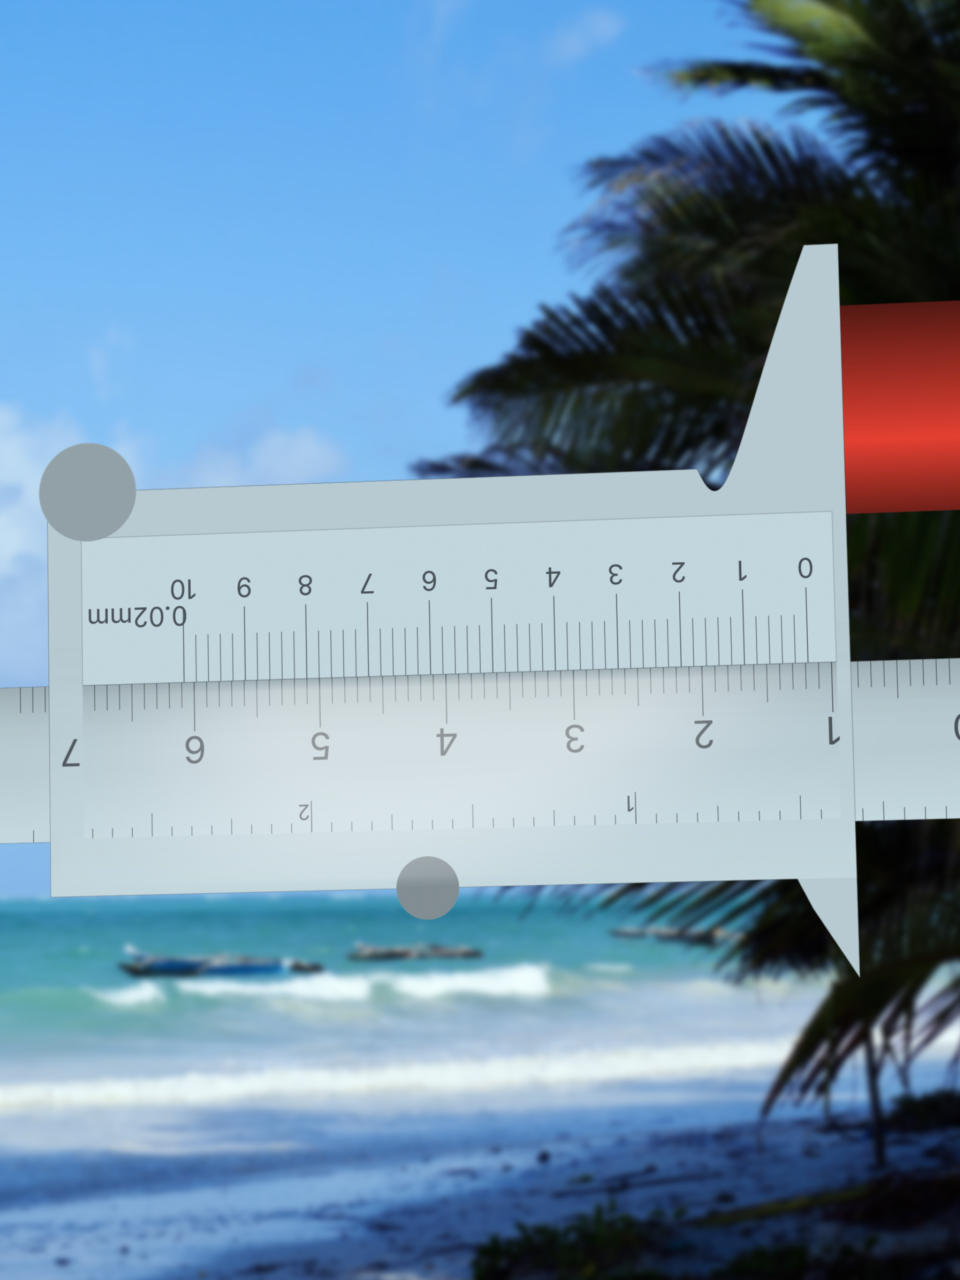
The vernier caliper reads 11.8 mm
